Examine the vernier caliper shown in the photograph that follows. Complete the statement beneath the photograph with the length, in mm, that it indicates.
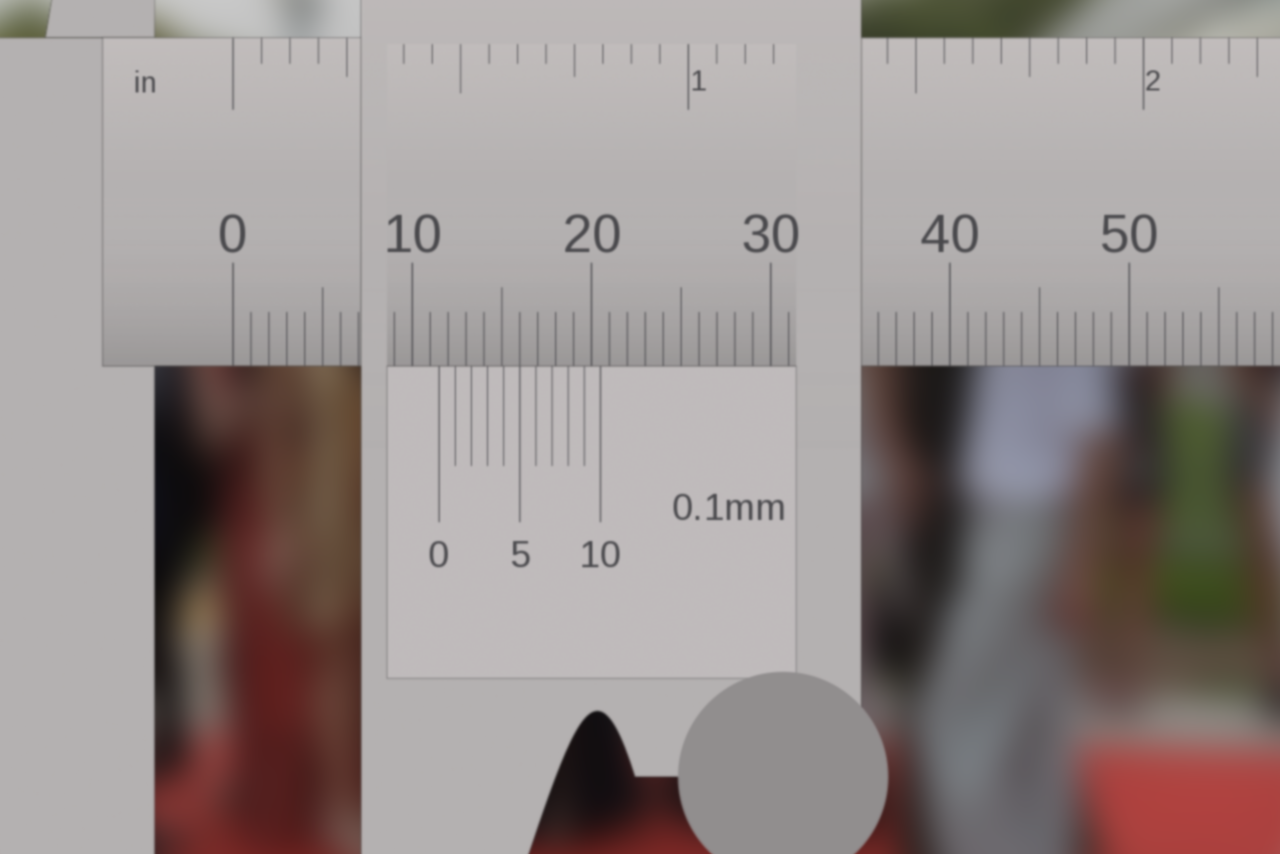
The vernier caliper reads 11.5 mm
